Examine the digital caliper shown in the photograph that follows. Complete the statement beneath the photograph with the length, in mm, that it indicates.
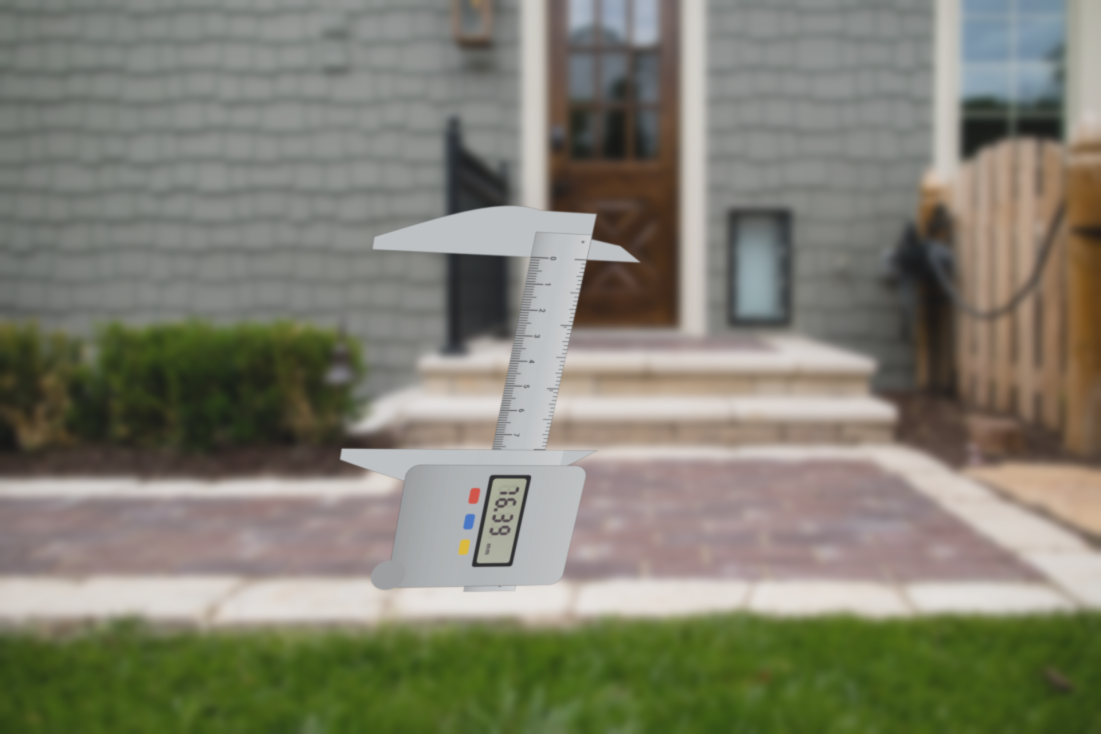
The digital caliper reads 76.39 mm
